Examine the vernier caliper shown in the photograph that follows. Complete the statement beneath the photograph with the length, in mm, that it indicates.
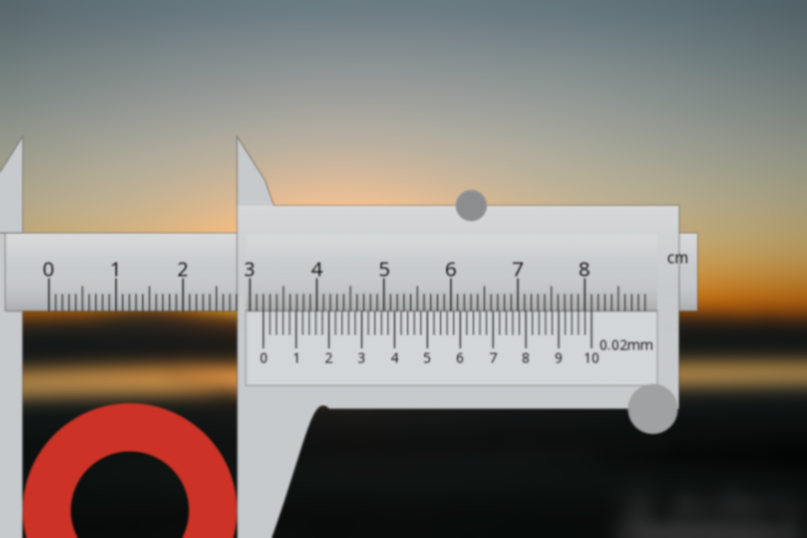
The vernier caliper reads 32.0 mm
